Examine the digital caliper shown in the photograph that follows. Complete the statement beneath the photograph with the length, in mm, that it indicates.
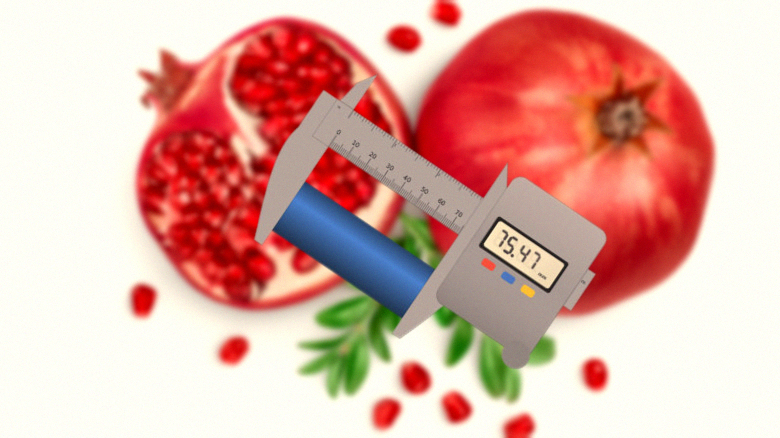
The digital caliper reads 75.47 mm
